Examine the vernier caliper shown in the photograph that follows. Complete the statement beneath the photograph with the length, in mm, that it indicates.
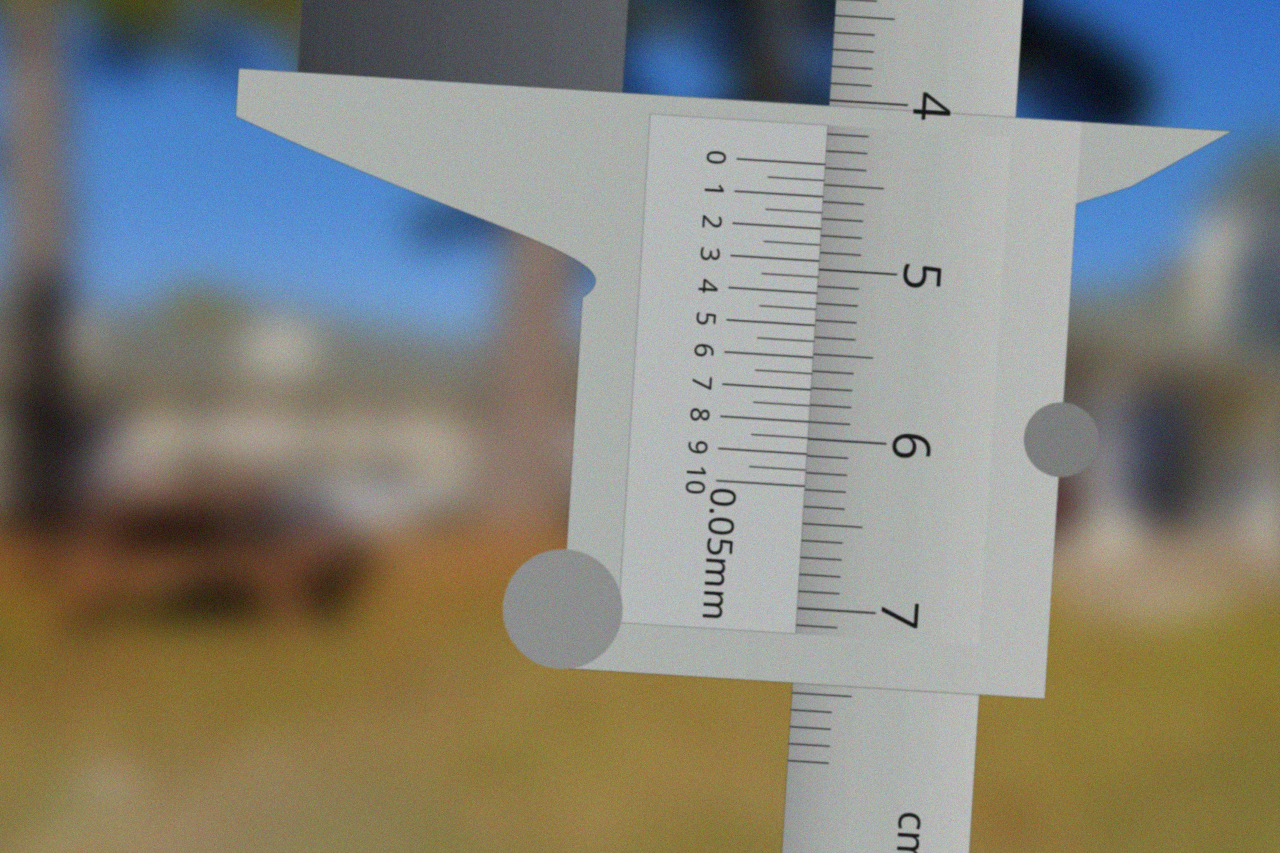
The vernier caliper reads 43.8 mm
